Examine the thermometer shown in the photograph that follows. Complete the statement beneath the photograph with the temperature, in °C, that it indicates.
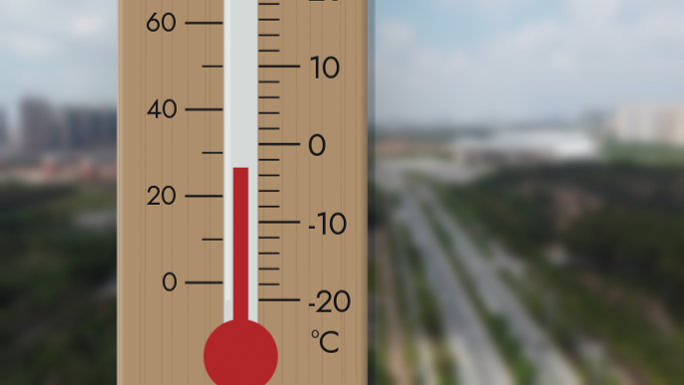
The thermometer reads -3 °C
